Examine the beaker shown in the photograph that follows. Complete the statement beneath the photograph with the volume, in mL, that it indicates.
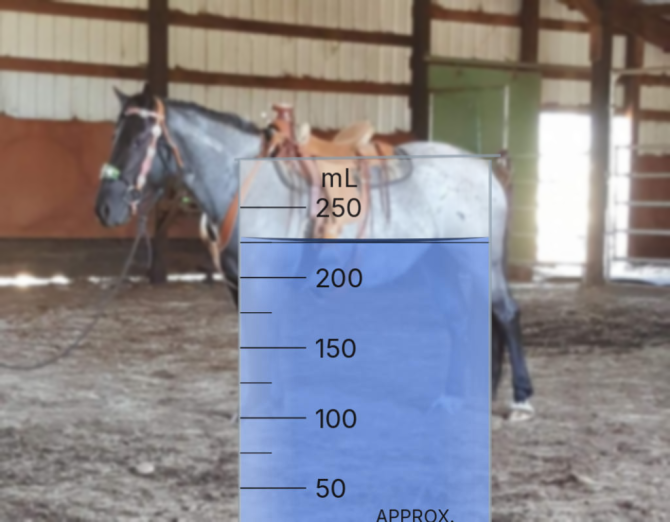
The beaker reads 225 mL
